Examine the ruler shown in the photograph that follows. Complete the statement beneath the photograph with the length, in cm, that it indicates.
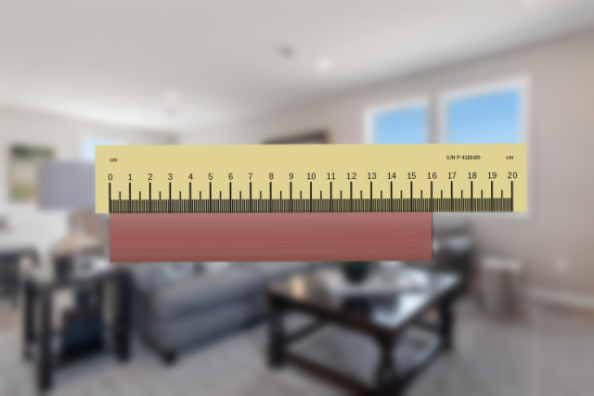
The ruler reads 16 cm
